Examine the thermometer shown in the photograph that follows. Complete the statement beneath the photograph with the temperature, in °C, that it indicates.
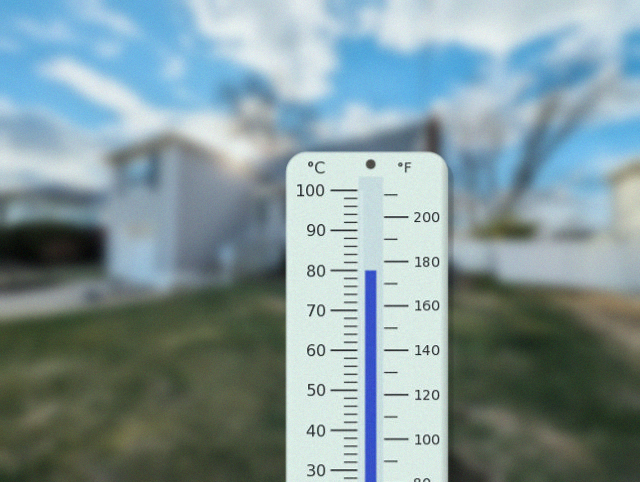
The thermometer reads 80 °C
